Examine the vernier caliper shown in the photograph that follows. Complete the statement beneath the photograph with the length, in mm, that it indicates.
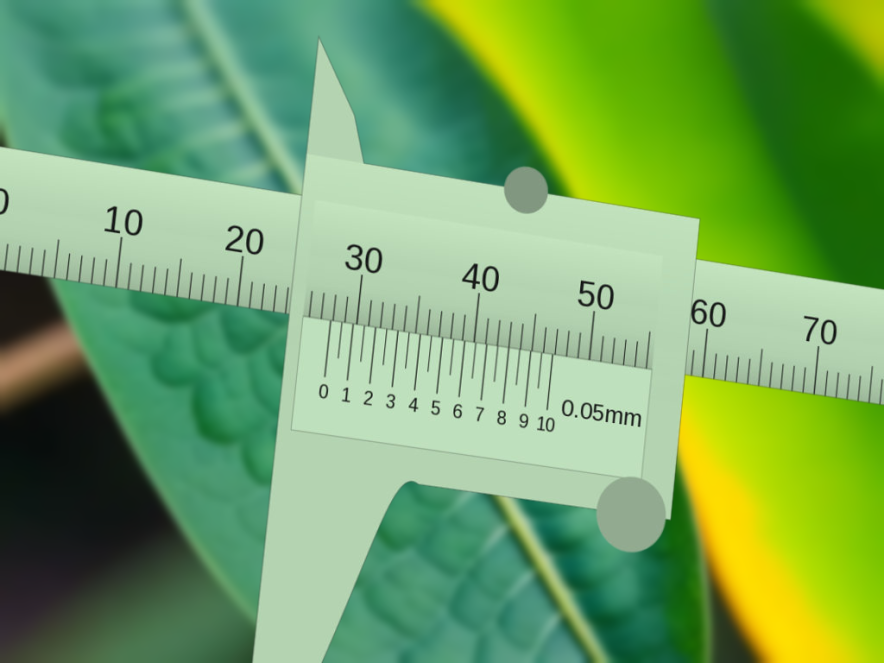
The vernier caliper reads 27.8 mm
